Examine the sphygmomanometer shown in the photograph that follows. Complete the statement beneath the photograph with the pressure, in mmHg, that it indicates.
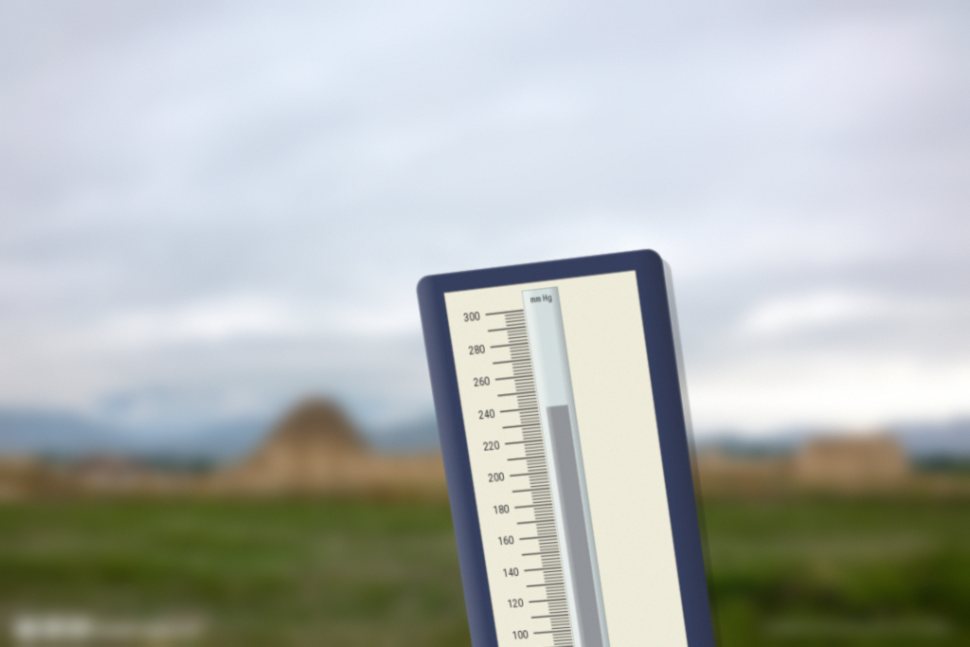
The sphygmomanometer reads 240 mmHg
